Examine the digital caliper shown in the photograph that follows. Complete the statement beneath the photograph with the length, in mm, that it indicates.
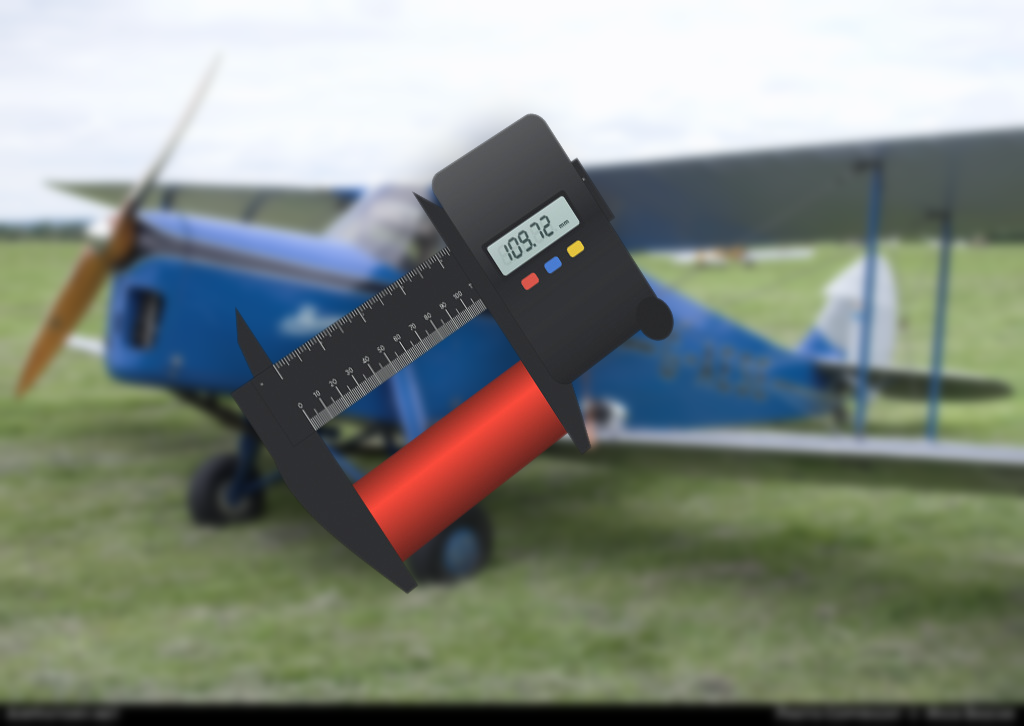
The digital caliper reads 109.72 mm
